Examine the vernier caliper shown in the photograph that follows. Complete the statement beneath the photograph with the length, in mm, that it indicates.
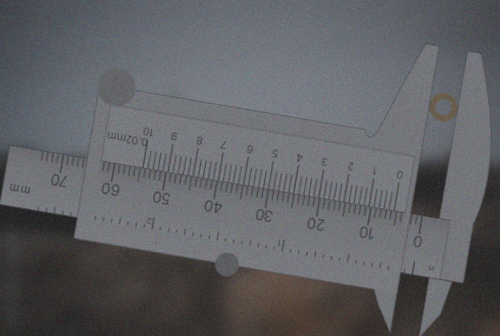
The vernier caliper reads 5.5 mm
